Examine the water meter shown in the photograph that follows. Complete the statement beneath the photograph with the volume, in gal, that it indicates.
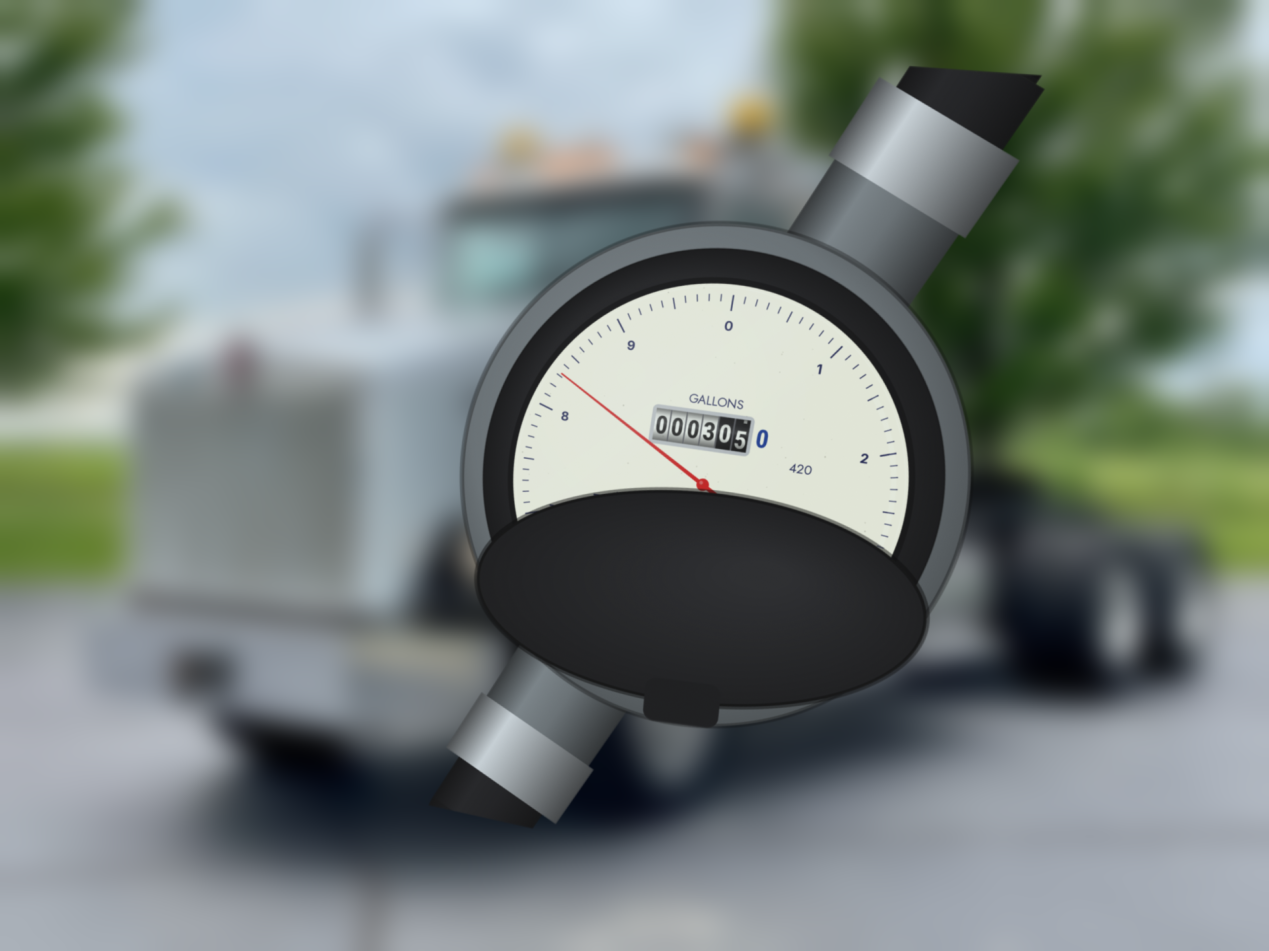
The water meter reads 3048.3 gal
